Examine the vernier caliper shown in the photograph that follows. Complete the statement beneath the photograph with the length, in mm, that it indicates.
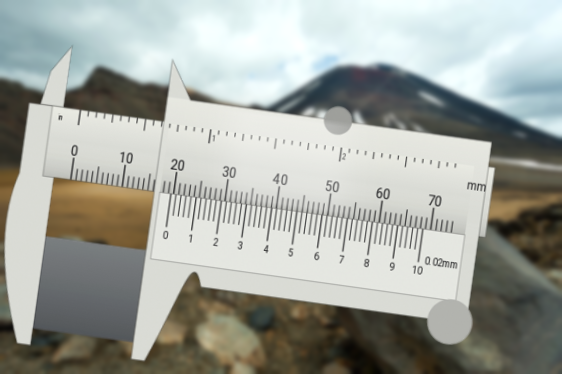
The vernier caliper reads 19.5 mm
